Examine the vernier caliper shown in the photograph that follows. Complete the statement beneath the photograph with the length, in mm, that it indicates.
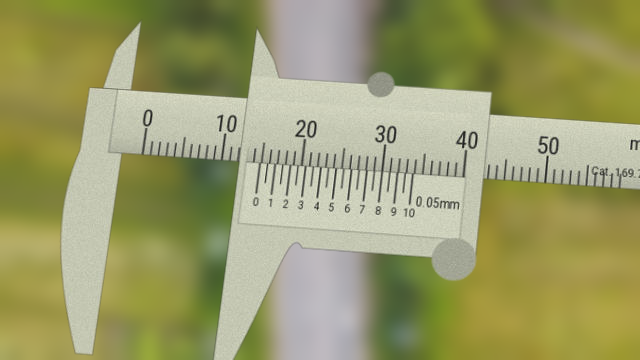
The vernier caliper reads 14.8 mm
